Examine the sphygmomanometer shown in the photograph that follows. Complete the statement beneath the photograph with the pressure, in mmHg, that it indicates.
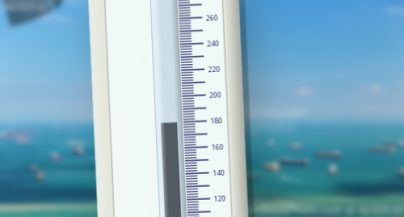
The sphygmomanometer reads 180 mmHg
